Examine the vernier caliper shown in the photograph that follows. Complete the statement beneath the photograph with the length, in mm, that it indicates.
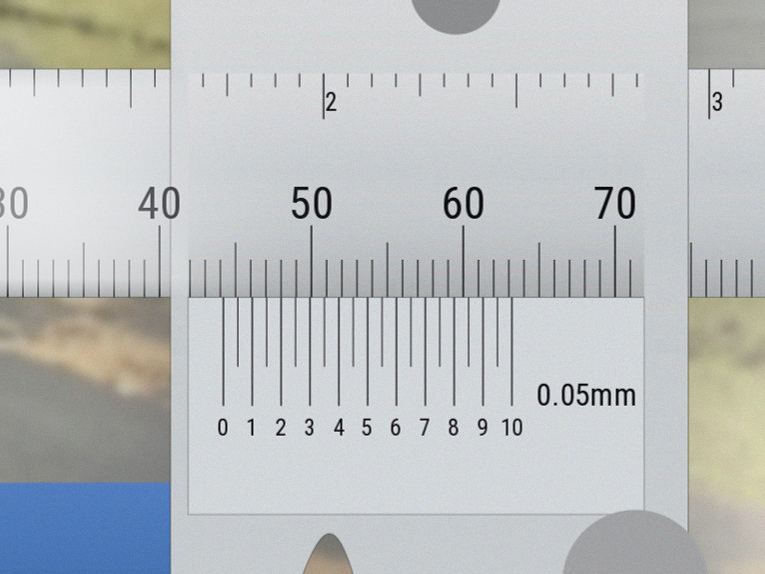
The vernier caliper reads 44.2 mm
